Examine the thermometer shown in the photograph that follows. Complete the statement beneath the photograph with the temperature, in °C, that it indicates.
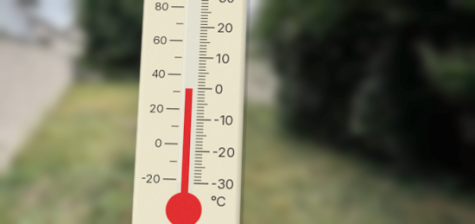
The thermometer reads 0 °C
